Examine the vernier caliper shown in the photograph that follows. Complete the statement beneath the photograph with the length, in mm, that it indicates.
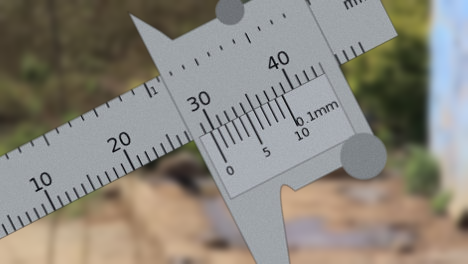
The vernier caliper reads 29.6 mm
